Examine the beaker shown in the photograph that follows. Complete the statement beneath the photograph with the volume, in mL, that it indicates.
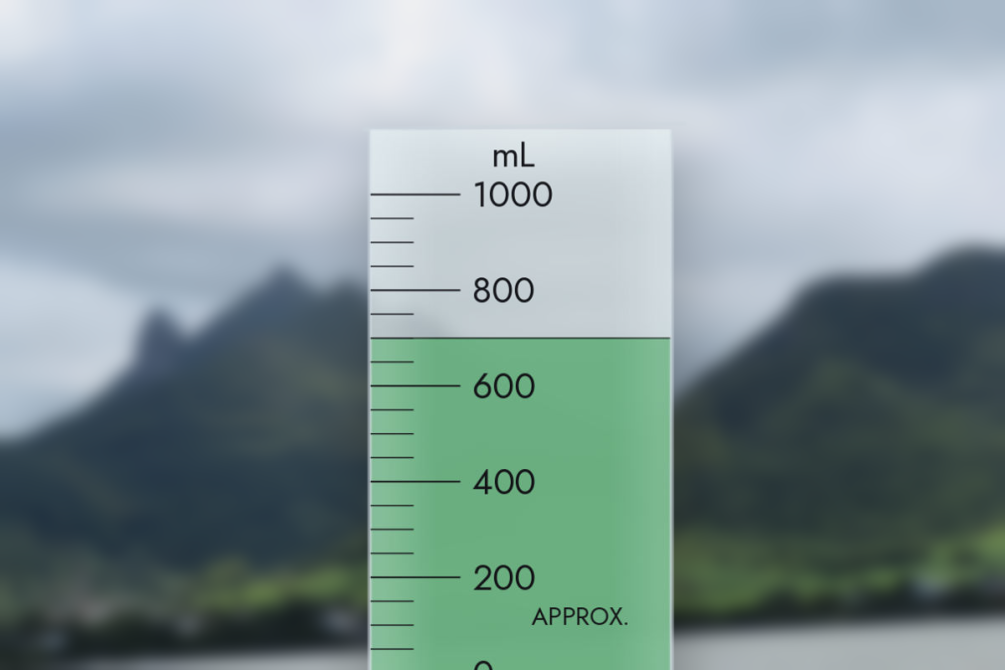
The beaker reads 700 mL
